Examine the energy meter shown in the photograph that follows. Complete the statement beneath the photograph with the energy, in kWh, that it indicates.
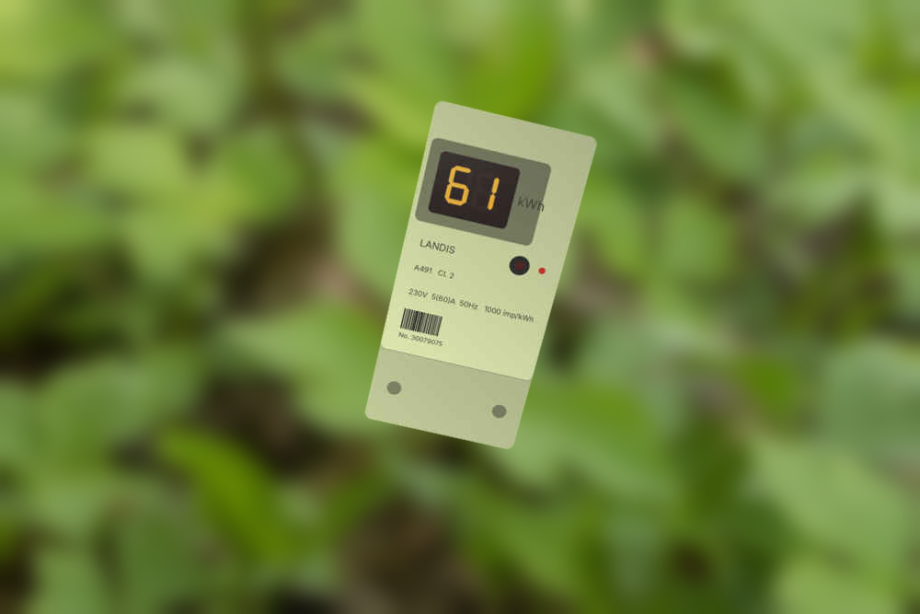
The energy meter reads 61 kWh
